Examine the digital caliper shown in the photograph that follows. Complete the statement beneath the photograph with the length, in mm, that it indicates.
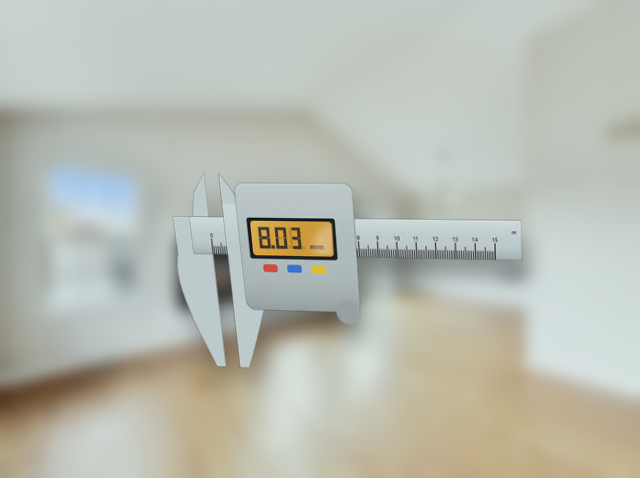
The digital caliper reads 8.03 mm
